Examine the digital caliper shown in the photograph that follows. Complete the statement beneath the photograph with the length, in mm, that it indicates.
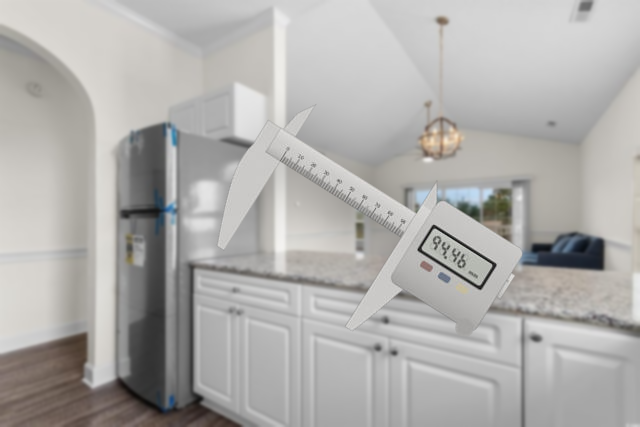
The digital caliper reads 94.46 mm
